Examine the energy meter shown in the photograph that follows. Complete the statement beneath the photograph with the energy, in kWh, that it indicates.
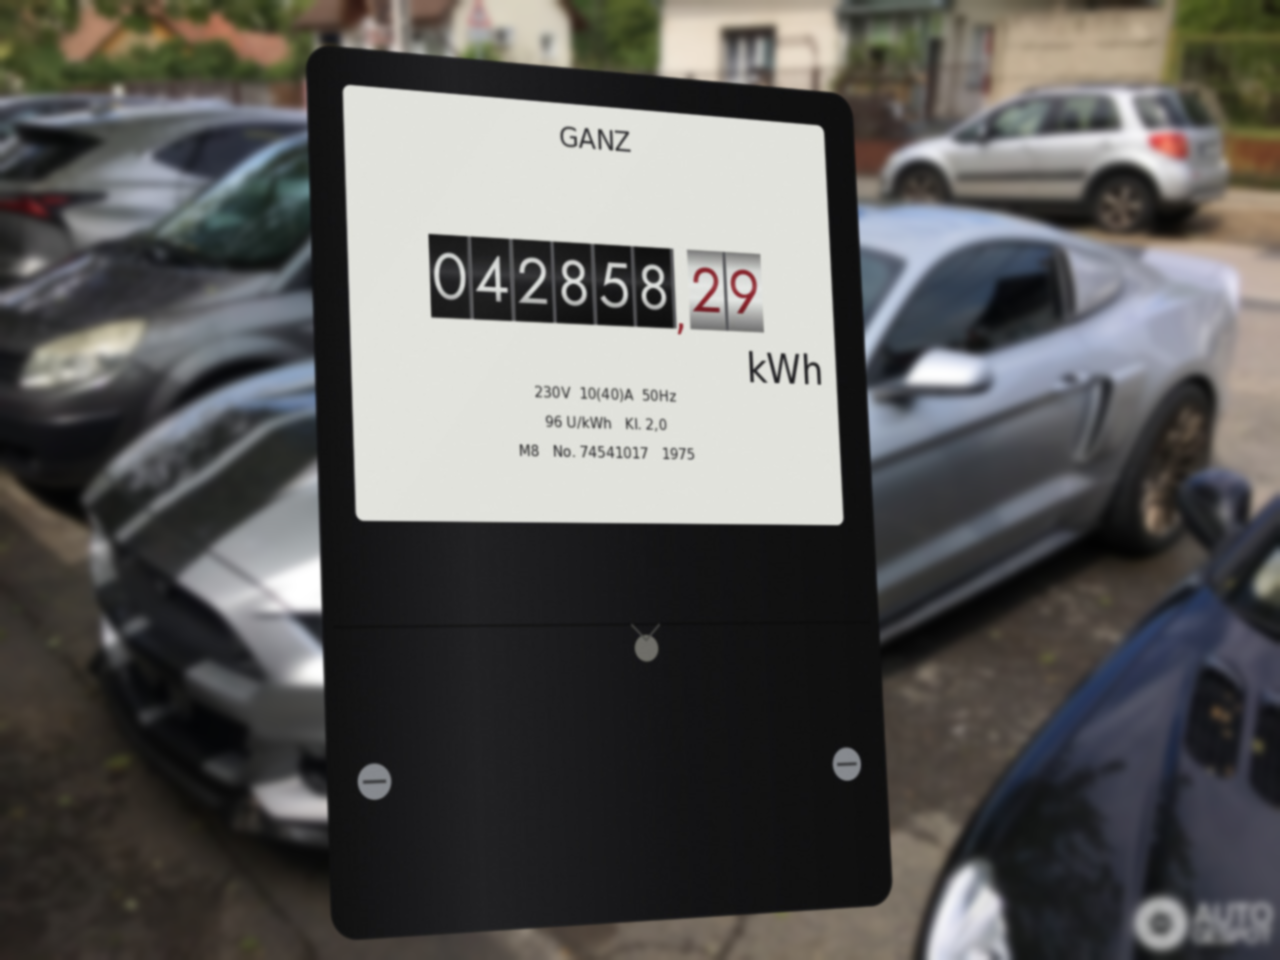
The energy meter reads 42858.29 kWh
